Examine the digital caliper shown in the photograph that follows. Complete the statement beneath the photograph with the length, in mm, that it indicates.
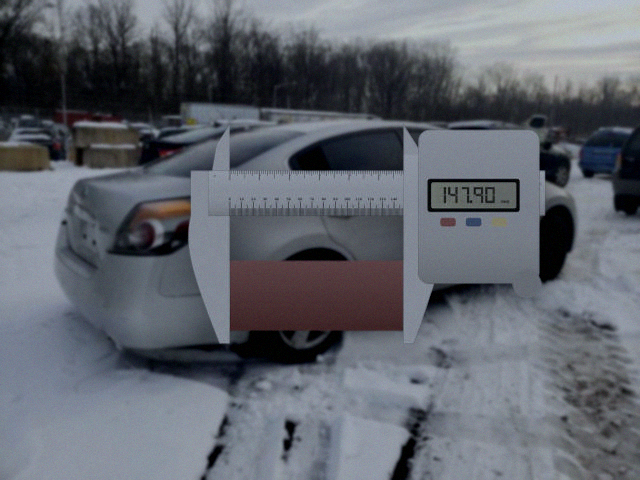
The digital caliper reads 147.90 mm
